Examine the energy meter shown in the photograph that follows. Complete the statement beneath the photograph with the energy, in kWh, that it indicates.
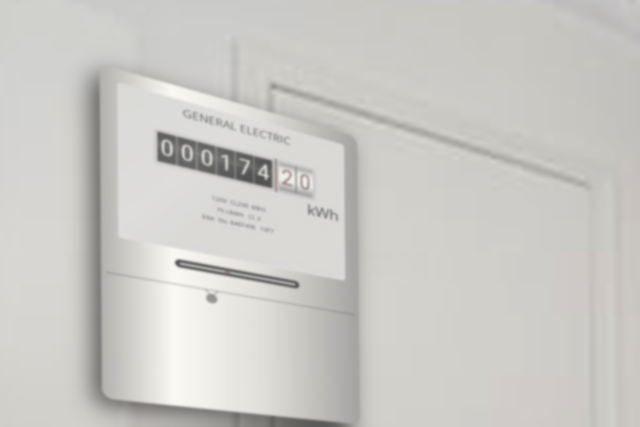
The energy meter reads 174.20 kWh
